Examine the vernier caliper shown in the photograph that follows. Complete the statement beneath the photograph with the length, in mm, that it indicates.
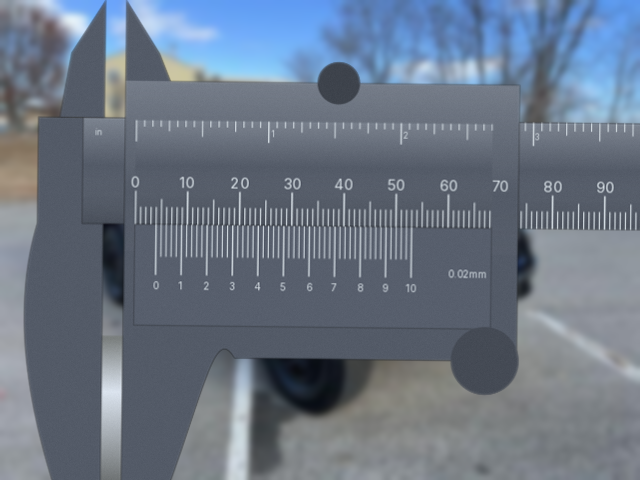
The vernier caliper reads 4.0 mm
